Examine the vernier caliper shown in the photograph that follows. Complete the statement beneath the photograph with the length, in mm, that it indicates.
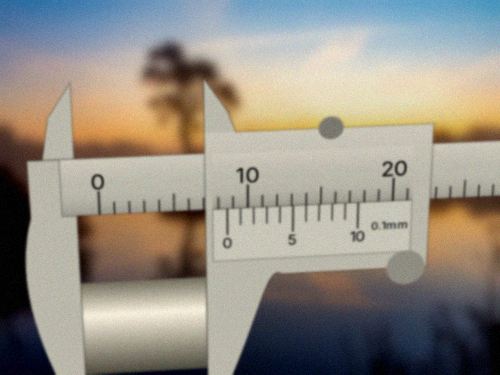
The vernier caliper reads 8.6 mm
